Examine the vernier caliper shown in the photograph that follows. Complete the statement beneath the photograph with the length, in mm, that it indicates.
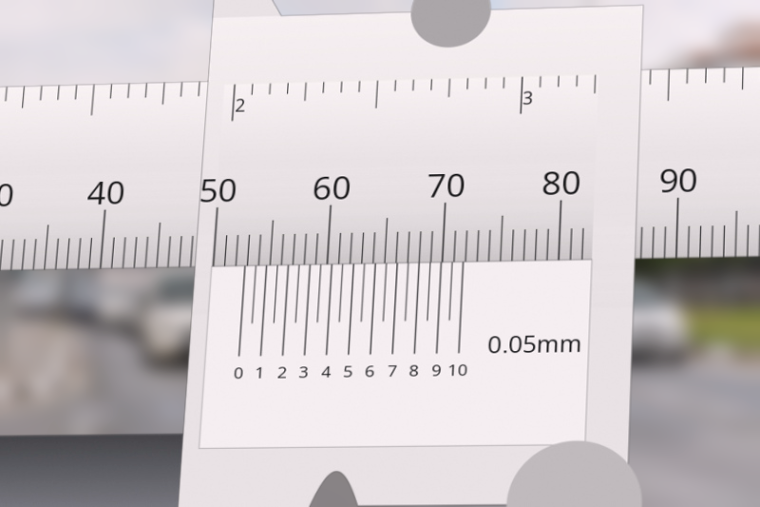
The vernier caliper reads 52.8 mm
